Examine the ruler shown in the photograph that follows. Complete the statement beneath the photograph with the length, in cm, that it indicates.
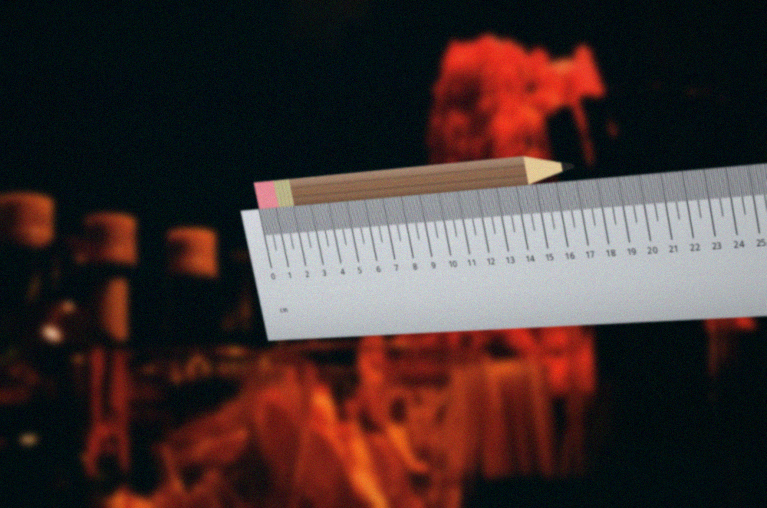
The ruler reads 17 cm
